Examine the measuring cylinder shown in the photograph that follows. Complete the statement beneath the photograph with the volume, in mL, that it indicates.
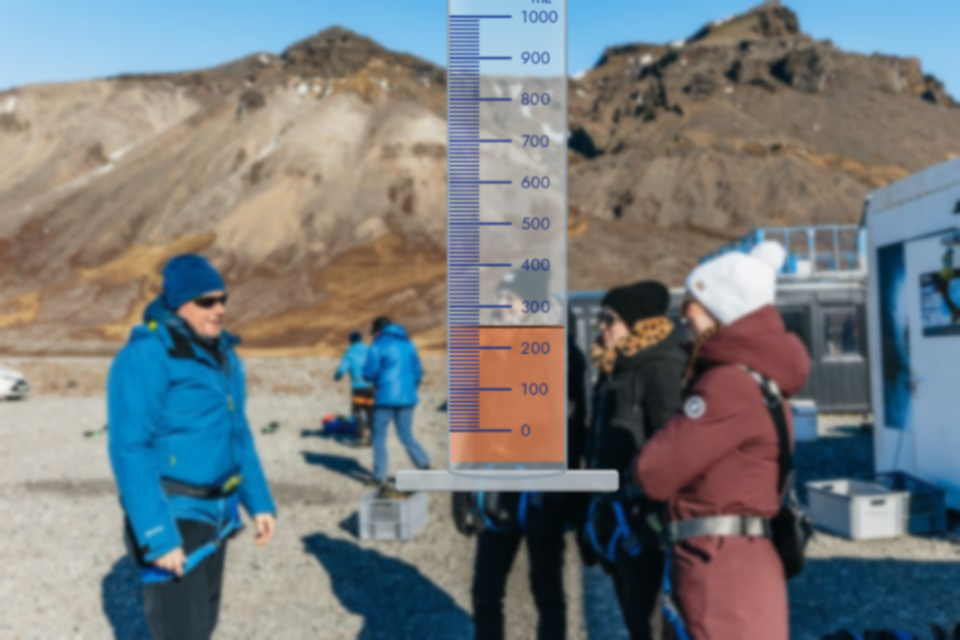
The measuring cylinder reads 250 mL
